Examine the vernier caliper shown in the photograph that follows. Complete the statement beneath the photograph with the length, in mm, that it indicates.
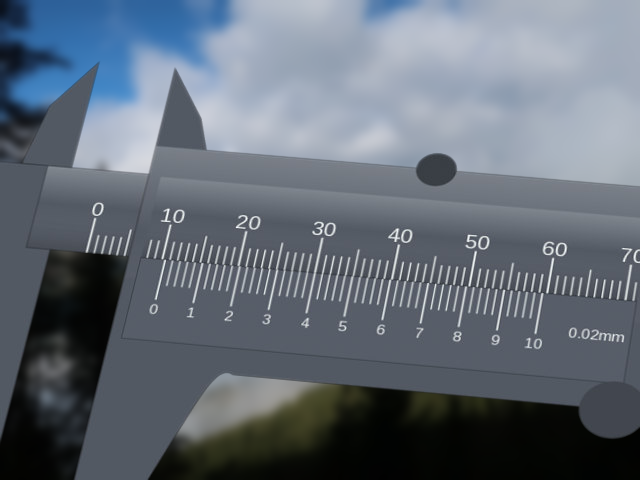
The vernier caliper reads 10.4 mm
